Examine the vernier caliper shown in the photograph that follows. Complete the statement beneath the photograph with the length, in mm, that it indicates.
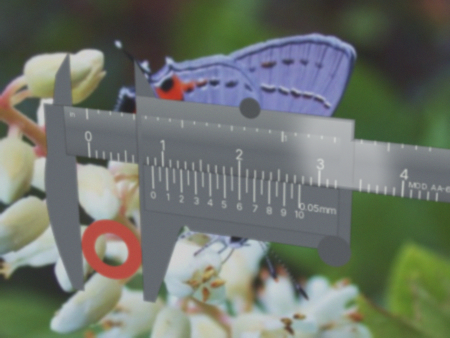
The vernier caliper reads 8.6 mm
